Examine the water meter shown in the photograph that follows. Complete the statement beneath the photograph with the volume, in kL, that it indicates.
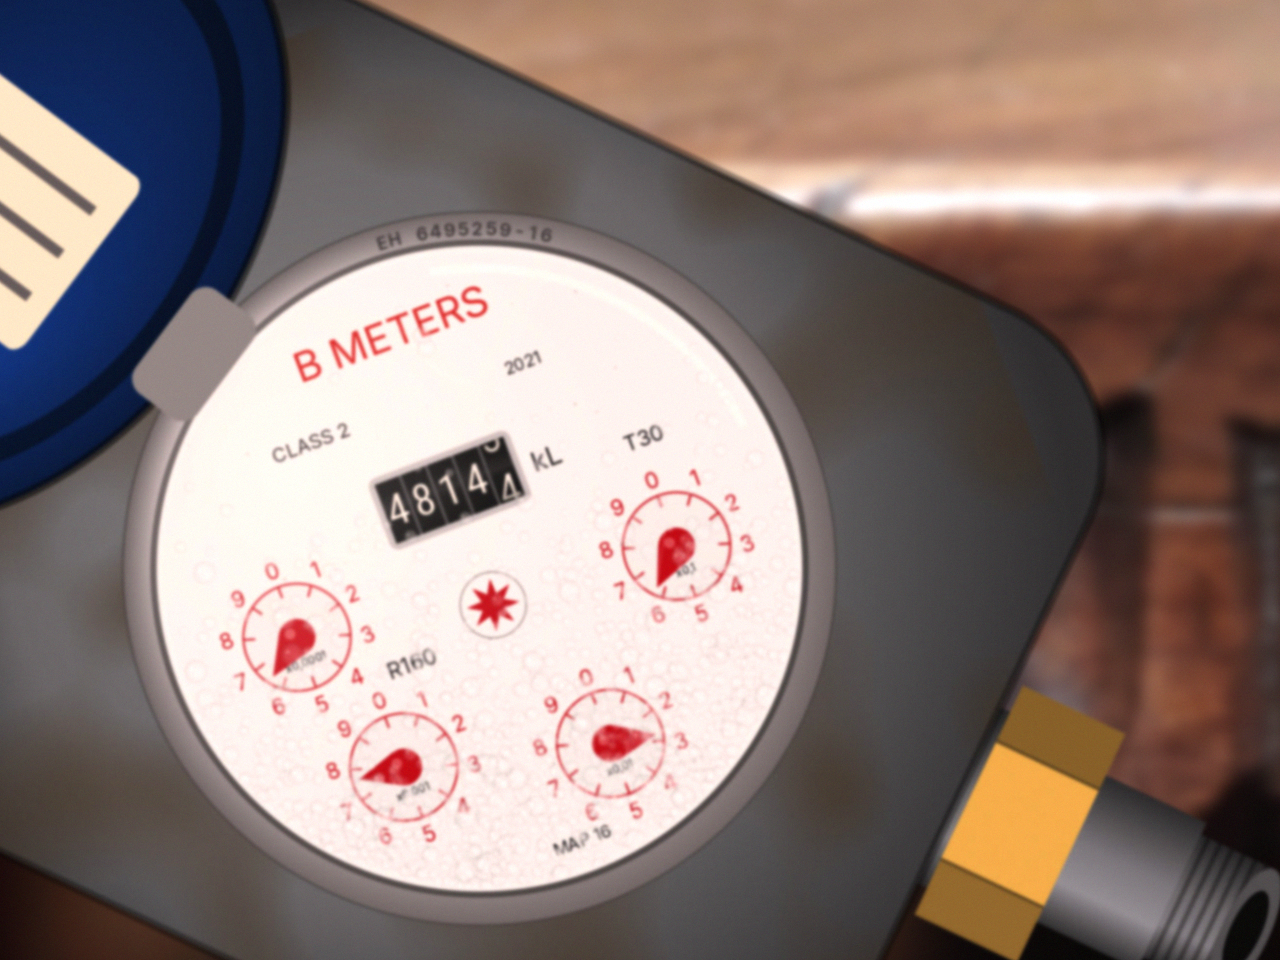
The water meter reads 48143.6276 kL
